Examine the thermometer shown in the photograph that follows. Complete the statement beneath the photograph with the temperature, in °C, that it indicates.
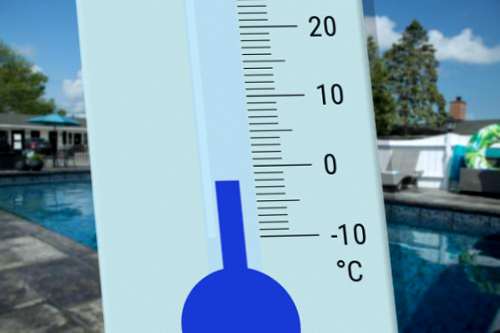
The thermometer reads -2 °C
